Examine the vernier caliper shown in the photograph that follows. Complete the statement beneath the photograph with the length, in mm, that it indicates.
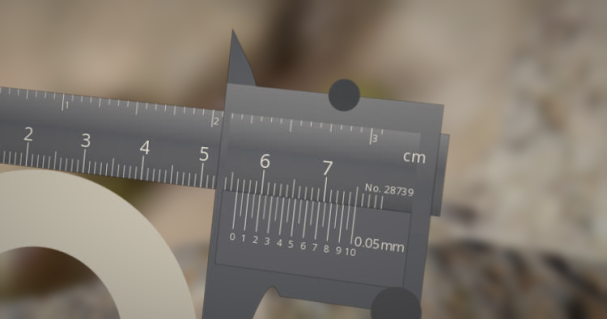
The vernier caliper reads 56.0 mm
